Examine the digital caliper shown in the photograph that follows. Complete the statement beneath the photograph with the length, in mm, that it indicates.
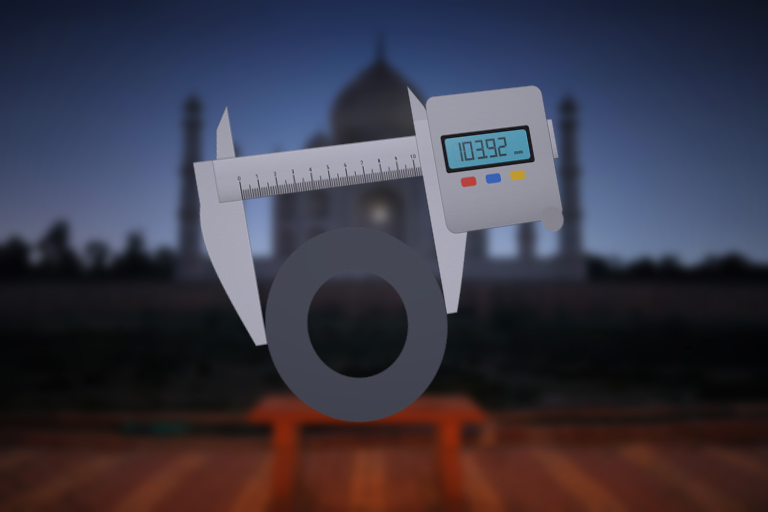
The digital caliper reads 103.92 mm
